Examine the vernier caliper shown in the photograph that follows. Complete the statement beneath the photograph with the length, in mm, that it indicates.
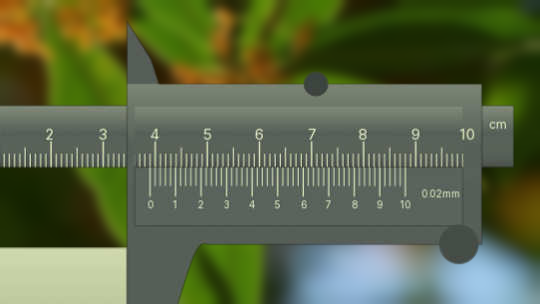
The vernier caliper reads 39.0 mm
